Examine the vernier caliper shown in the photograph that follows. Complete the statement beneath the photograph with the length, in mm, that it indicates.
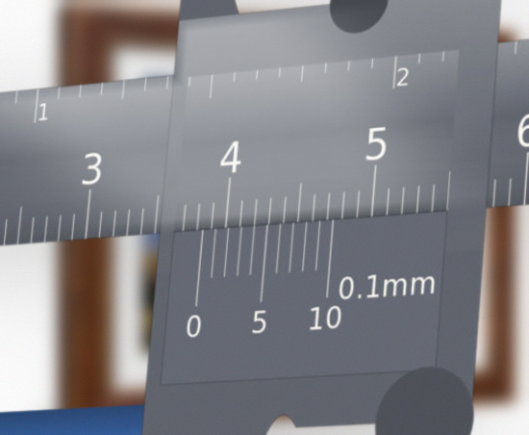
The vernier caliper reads 38.4 mm
